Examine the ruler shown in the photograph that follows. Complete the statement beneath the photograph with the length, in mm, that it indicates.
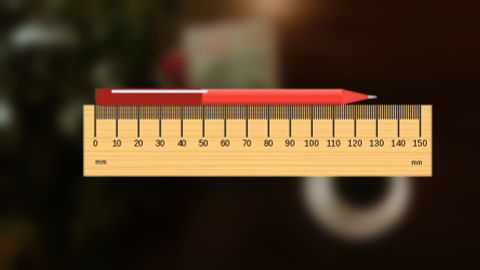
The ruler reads 130 mm
